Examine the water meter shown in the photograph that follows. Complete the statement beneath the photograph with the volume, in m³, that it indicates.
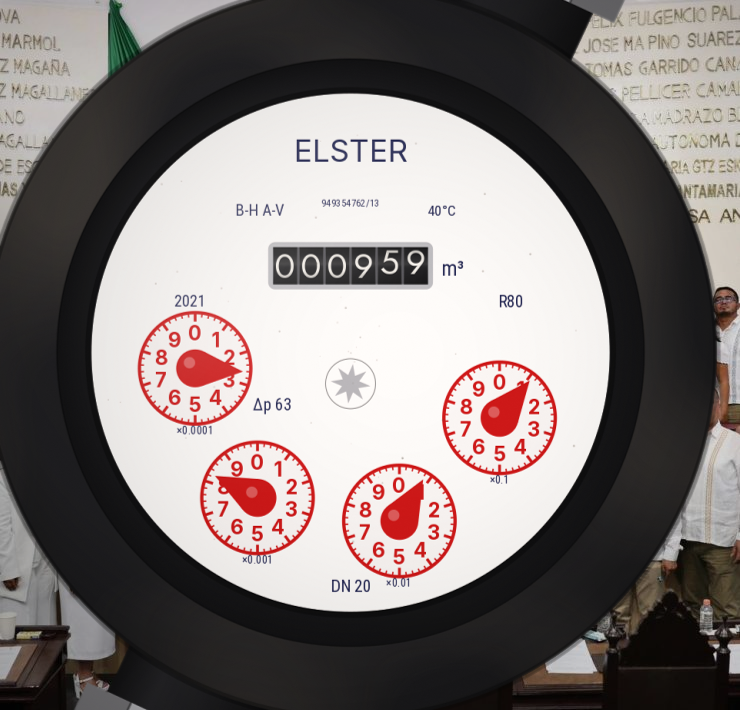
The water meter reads 959.1082 m³
